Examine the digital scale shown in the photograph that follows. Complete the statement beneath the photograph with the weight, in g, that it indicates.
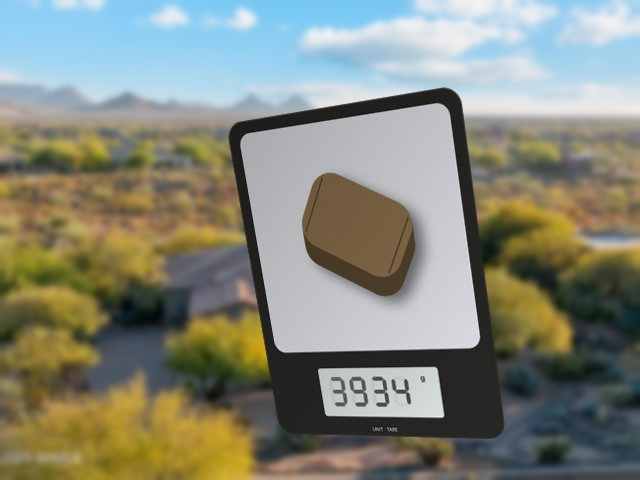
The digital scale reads 3934 g
